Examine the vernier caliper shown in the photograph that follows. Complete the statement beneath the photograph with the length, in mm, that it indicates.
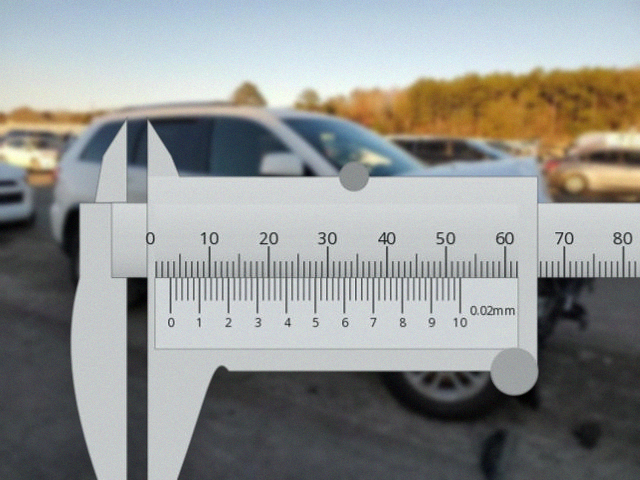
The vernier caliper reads 3.4 mm
